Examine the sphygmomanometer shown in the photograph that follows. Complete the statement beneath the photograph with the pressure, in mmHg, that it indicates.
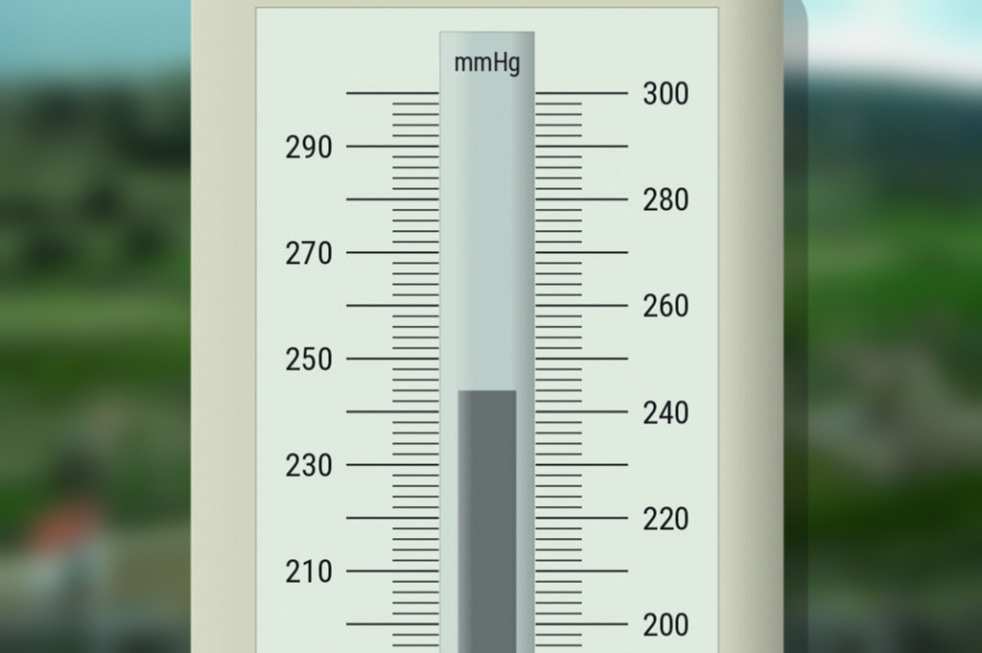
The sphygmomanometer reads 244 mmHg
